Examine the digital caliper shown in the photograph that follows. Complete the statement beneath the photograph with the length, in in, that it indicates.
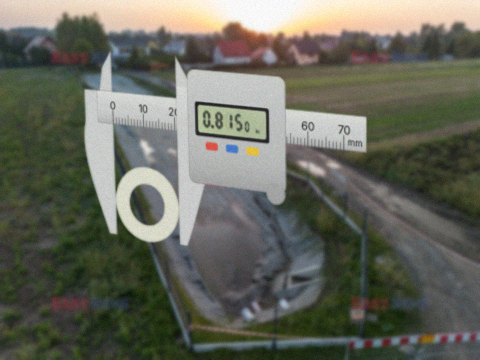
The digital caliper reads 0.8150 in
